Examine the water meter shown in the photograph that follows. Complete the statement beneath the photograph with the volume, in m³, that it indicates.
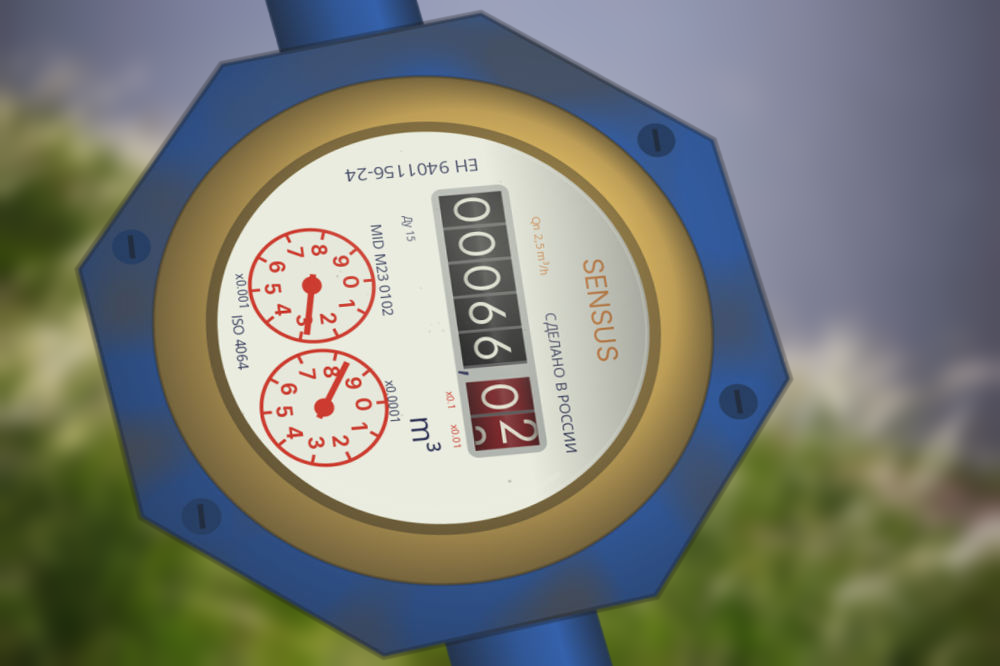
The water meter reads 66.0228 m³
